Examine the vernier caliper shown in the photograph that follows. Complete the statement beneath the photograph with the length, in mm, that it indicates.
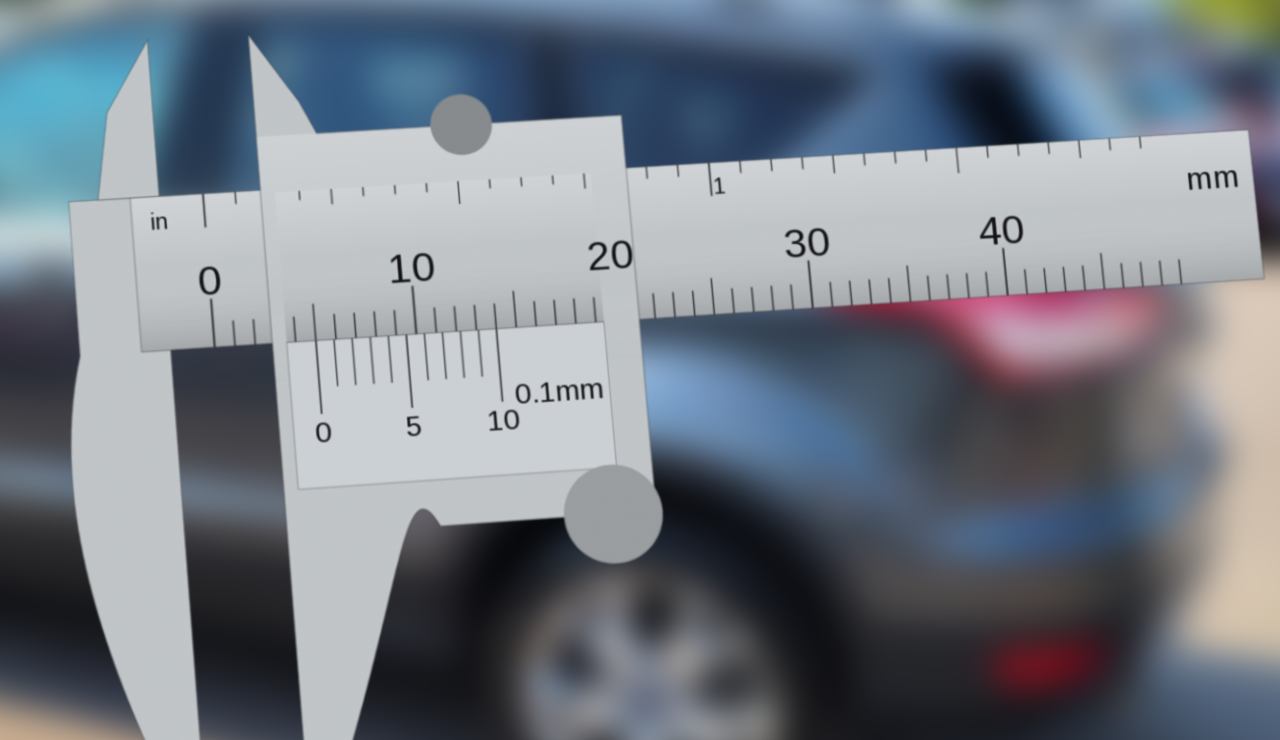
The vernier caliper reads 5.0 mm
